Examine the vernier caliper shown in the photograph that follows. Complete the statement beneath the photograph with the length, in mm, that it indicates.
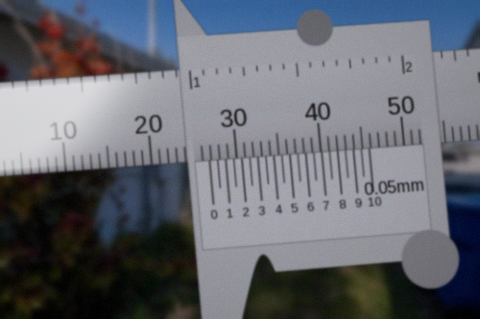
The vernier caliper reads 26.8 mm
